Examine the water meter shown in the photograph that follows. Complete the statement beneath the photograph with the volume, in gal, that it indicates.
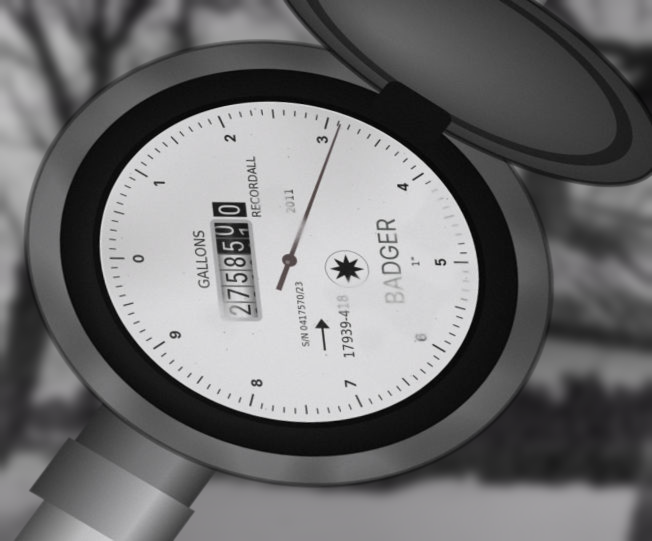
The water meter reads 2758503.1 gal
